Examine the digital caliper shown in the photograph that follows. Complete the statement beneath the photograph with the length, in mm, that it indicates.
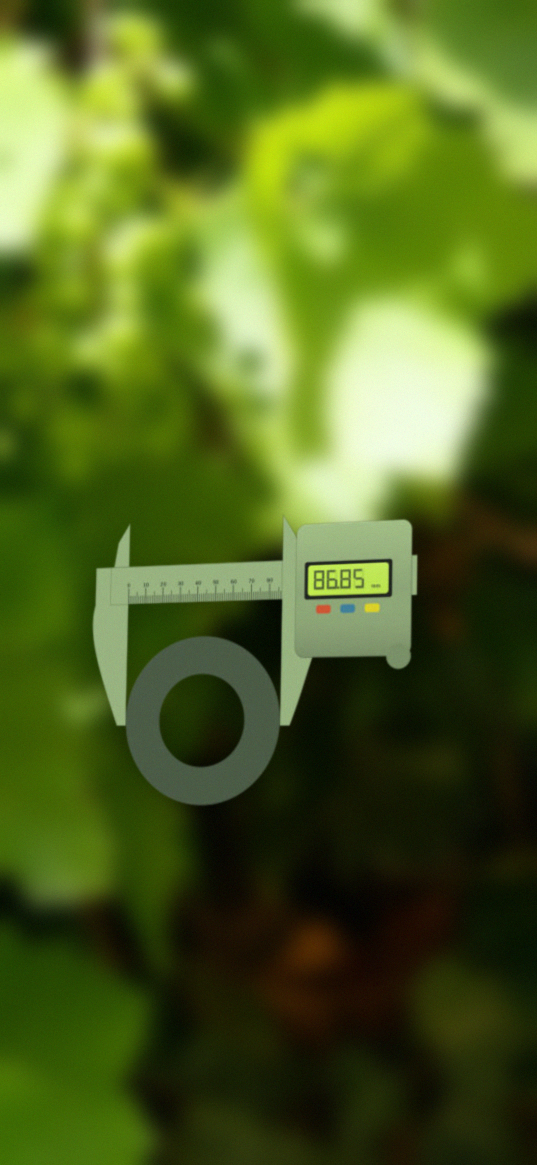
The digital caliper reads 86.85 mm
